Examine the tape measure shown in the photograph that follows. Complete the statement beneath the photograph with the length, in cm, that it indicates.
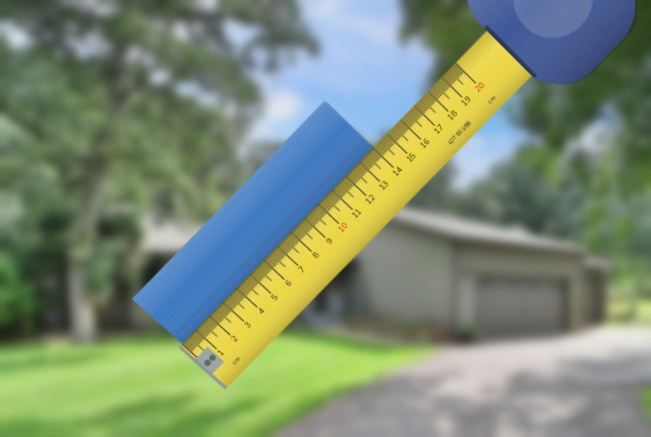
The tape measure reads 14 cm
